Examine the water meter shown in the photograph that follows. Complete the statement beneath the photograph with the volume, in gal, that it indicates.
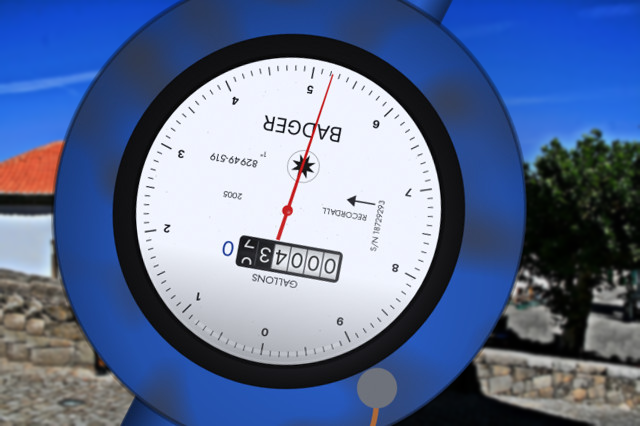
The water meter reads 4365.2 gal
